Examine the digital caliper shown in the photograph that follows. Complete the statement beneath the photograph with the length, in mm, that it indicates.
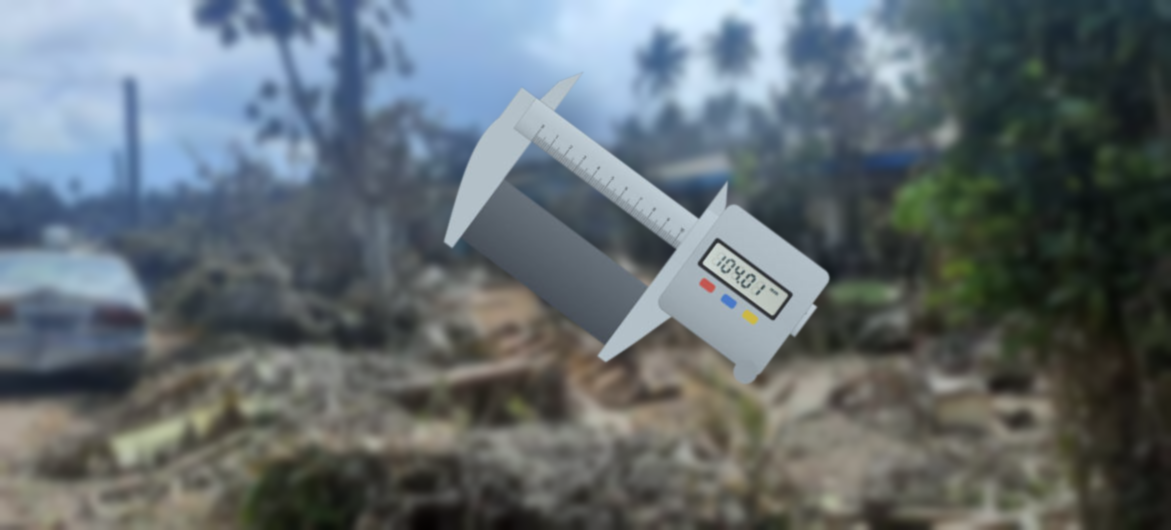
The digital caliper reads 104.01 mm
